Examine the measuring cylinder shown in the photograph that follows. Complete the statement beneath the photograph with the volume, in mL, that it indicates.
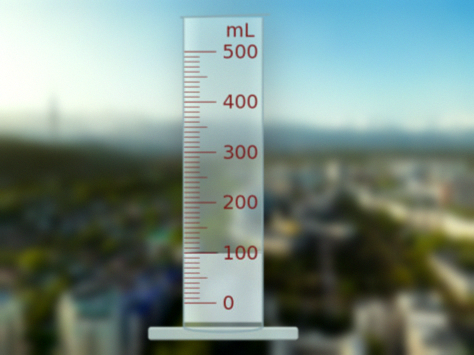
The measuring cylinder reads 100 mL
